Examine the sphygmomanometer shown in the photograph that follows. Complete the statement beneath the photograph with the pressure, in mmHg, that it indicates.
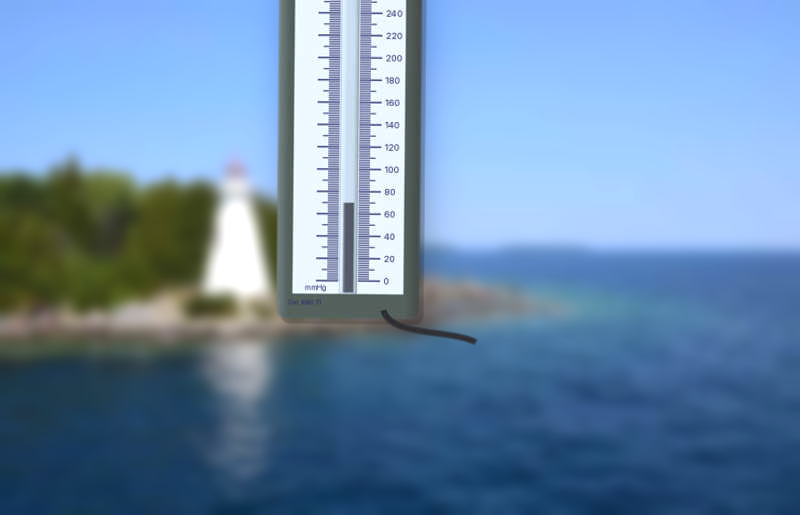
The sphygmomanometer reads 70 mmHg
